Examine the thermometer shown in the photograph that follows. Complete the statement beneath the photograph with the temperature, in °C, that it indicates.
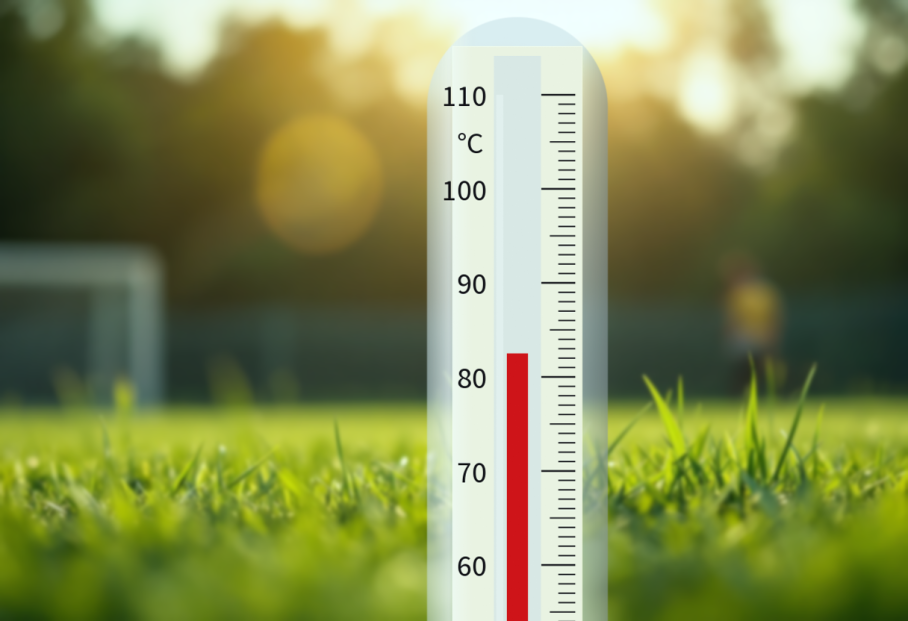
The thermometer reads 82.5 °C
